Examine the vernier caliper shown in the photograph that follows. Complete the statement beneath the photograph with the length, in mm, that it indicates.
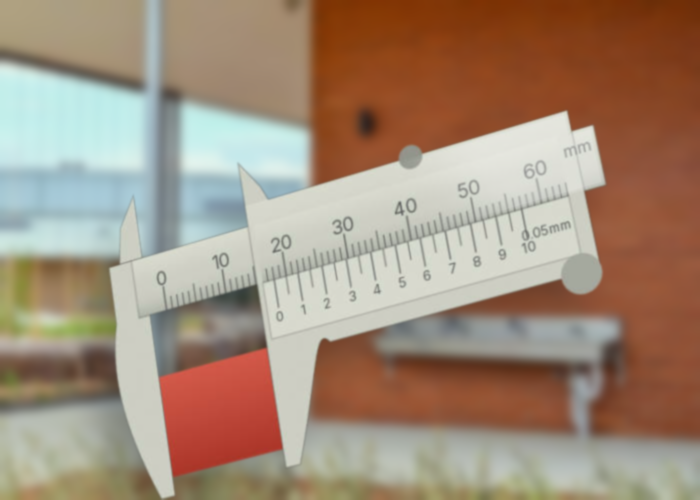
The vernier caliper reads 18.0 mm
